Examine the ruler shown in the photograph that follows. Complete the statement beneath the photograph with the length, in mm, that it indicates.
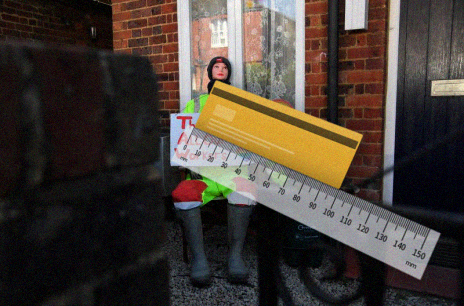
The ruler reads 100 mm
